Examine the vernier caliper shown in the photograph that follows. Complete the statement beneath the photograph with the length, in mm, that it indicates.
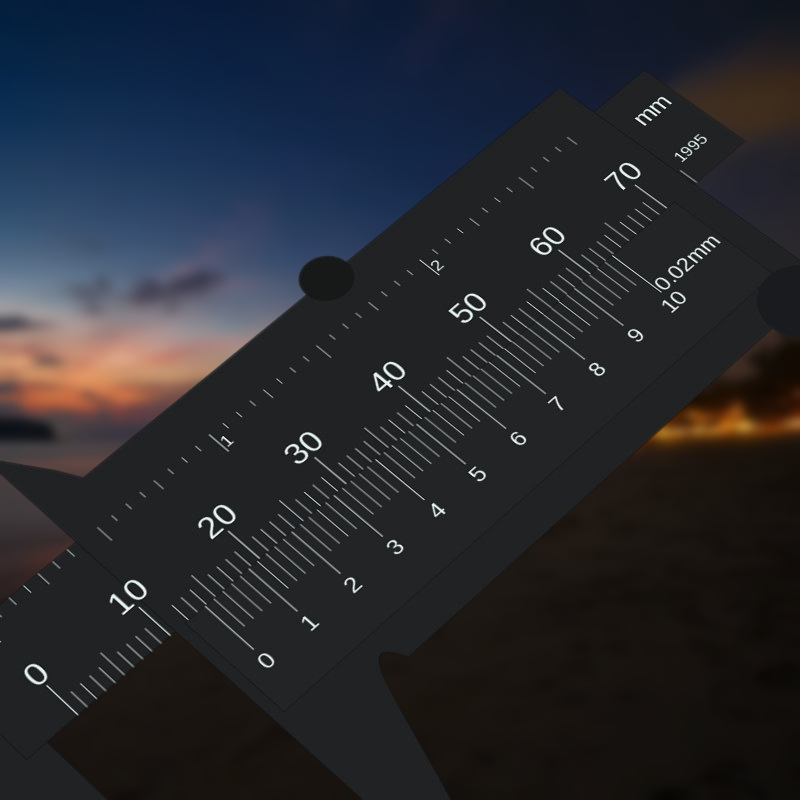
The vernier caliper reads 13.8 mm
